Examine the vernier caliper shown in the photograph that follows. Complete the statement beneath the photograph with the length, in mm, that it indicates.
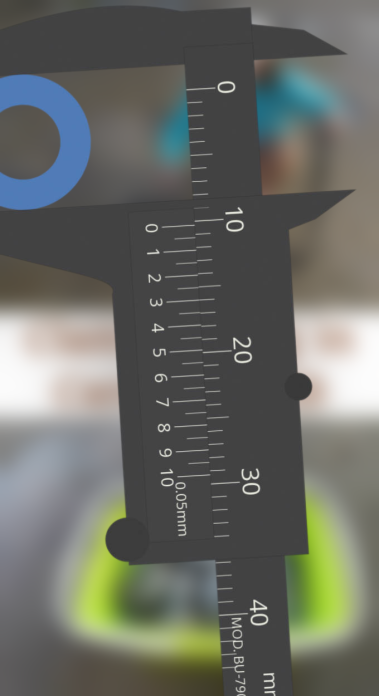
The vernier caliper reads 10.3 mm
